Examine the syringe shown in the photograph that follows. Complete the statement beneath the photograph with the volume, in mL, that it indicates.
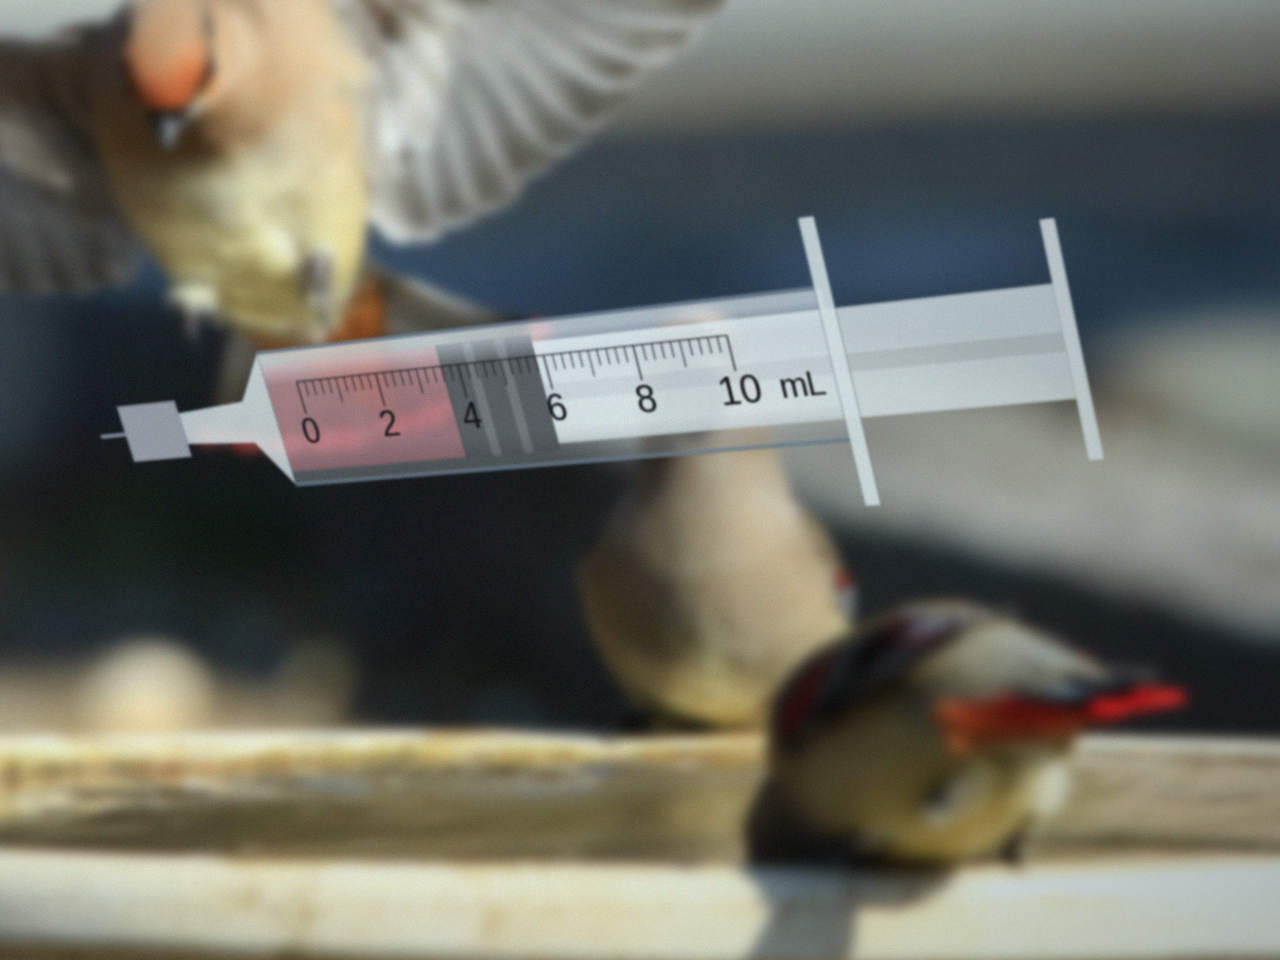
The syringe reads 3.6 mL
